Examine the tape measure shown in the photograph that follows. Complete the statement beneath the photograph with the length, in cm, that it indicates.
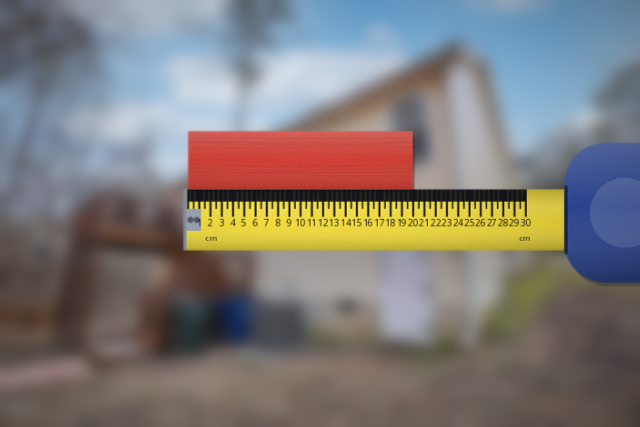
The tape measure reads 20 cm
